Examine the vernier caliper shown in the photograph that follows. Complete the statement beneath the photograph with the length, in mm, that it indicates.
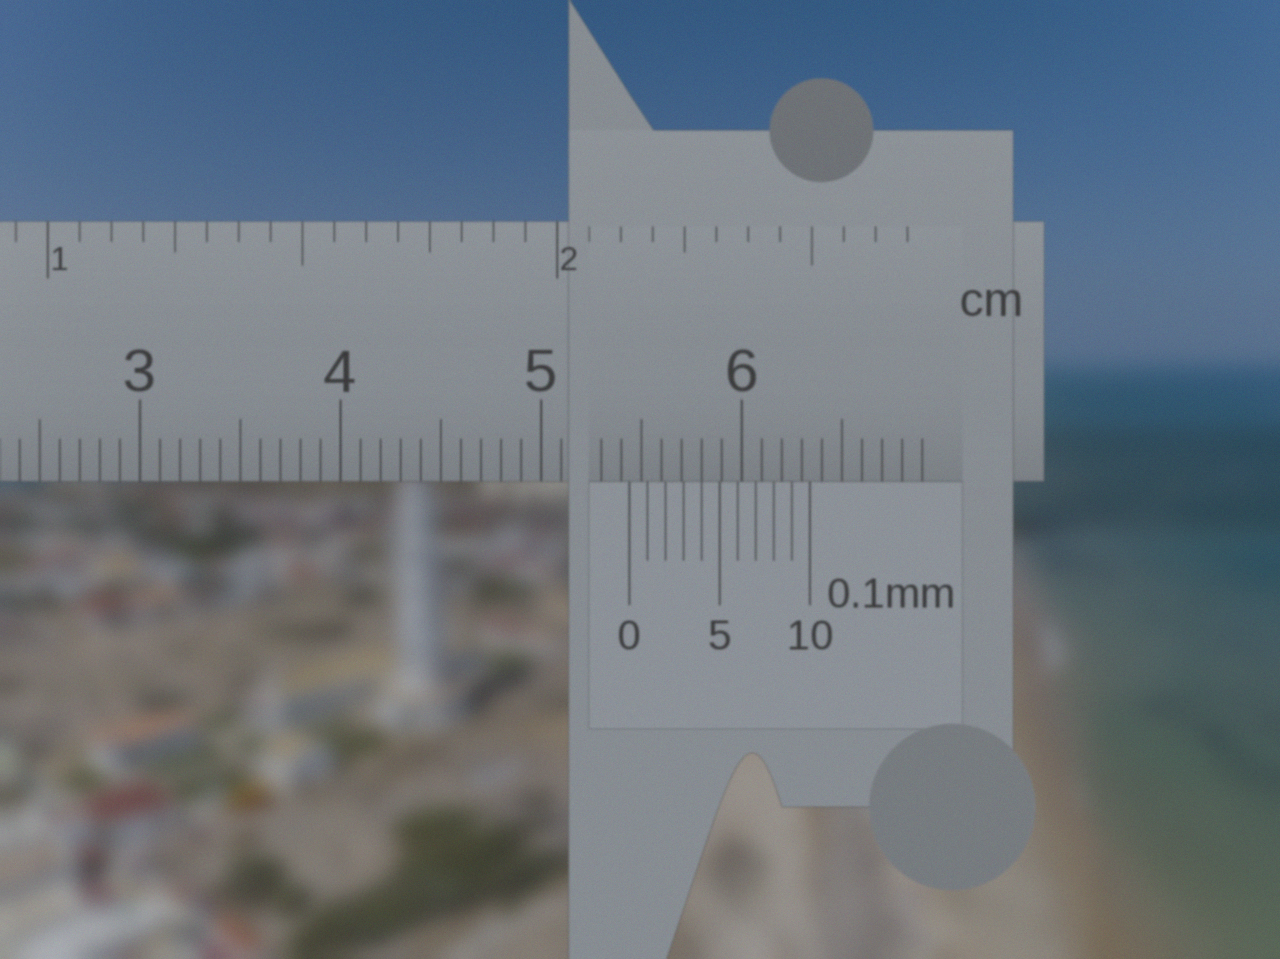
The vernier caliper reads 54.4 mm
